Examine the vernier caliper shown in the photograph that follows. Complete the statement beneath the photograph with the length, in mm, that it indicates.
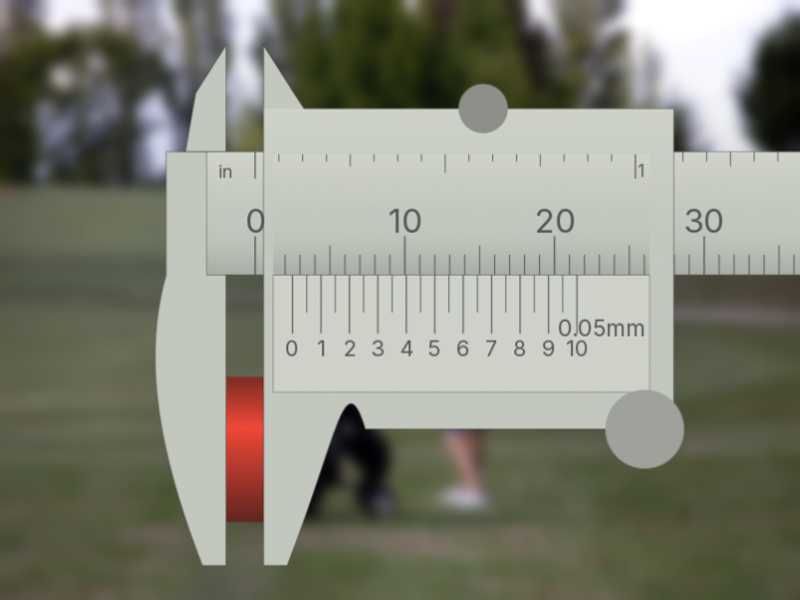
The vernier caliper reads 2.5 mm
